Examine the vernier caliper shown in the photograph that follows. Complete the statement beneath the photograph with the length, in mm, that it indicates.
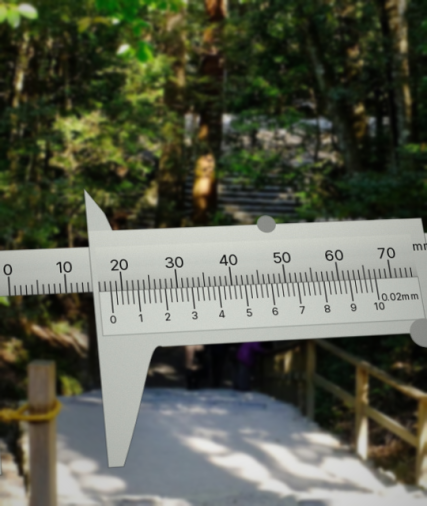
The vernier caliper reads 18.0 mm
